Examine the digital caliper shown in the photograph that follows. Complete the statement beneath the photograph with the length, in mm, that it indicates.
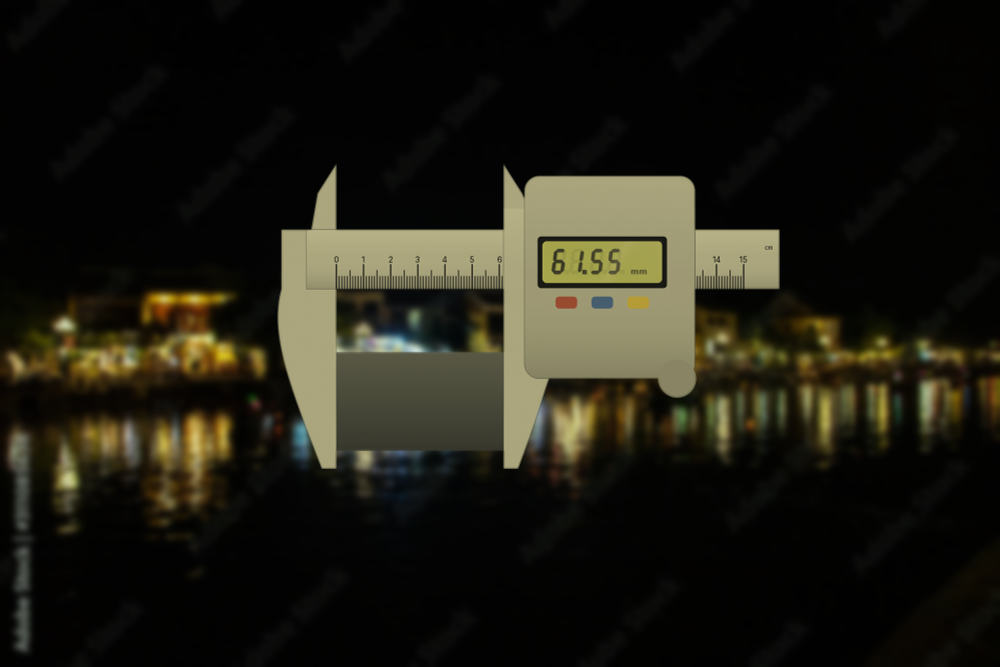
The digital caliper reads 61.55 mm
